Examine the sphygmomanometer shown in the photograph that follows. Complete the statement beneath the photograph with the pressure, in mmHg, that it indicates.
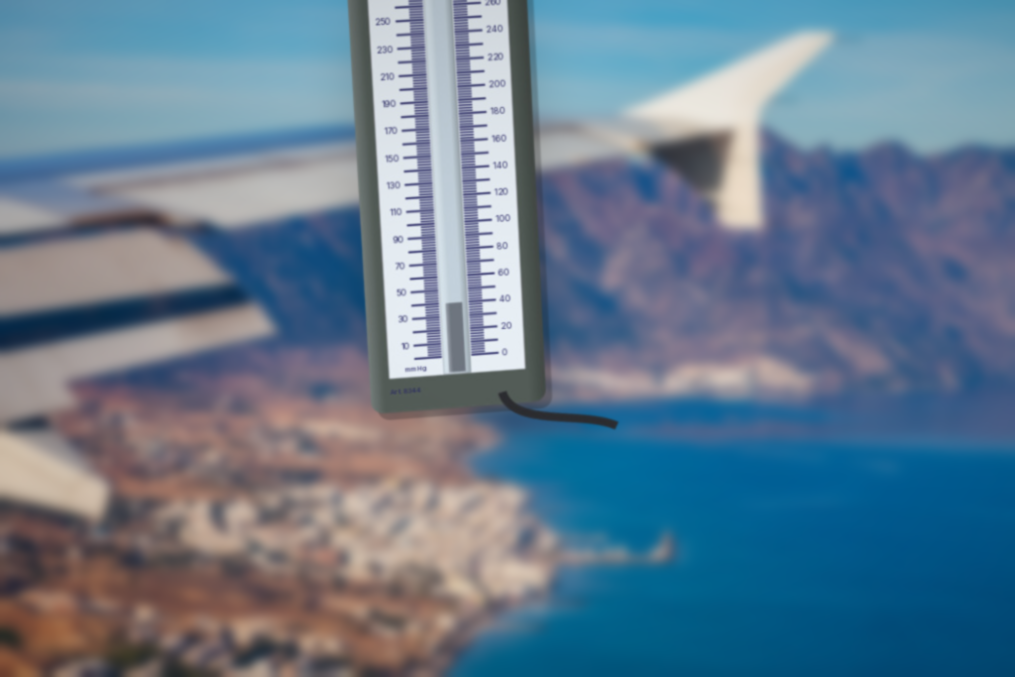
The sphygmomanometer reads 40 mmHg
